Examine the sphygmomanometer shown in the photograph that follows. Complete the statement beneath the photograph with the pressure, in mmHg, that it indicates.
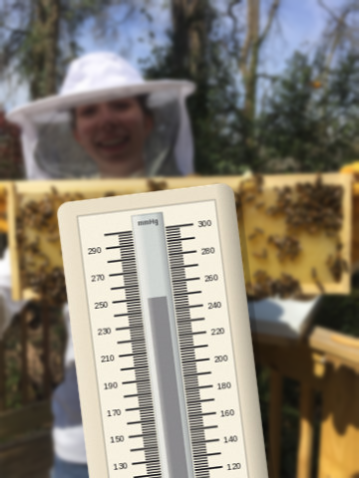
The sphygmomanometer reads 250 mmHg
